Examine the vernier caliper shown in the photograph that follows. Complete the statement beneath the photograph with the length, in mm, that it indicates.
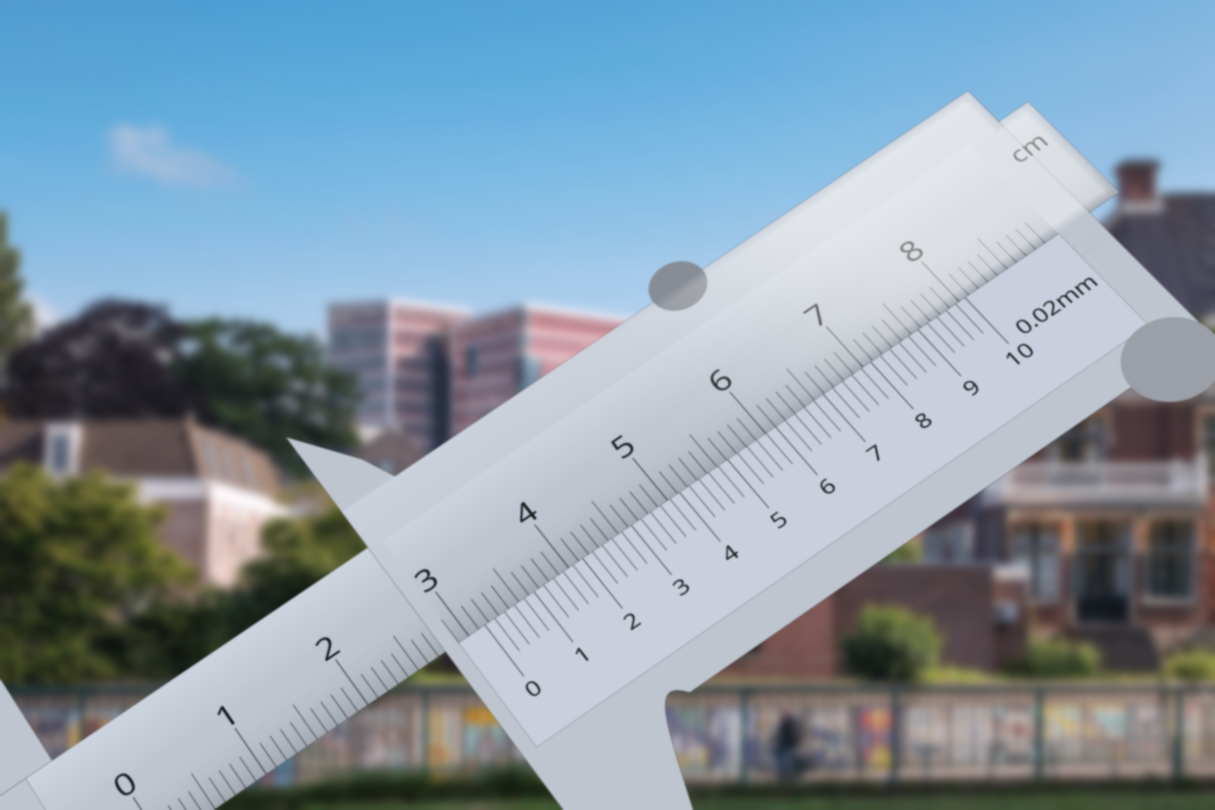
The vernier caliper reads 31.6 mm
